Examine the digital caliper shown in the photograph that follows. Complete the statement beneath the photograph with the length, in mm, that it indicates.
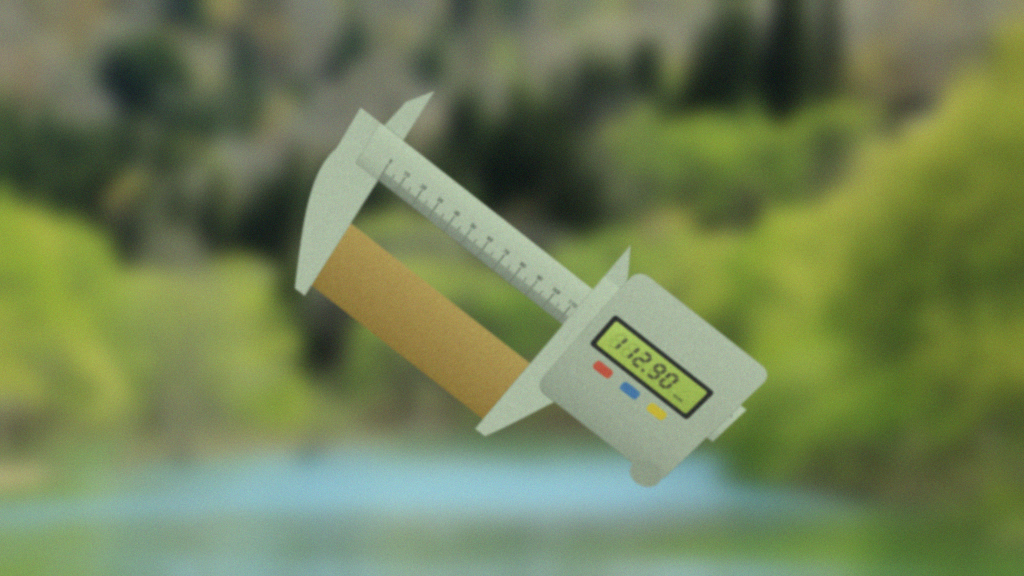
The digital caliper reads 112.90 mm
